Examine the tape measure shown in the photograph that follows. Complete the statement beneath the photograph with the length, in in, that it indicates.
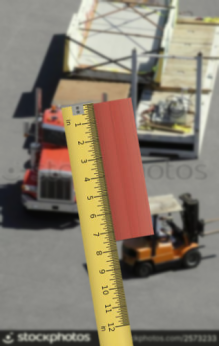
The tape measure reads 7.5 in
